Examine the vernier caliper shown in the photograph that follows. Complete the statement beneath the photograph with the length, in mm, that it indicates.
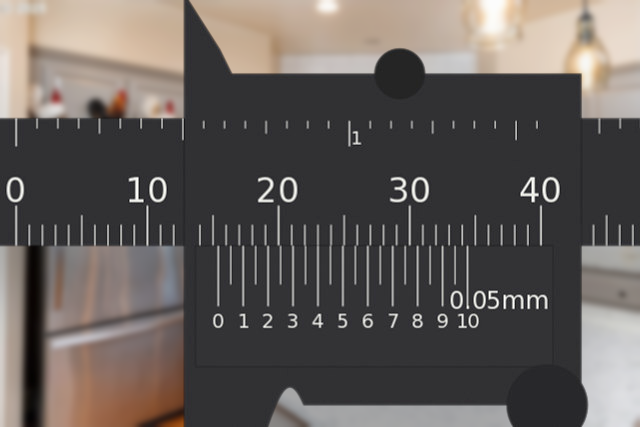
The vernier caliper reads 15.4 mm
